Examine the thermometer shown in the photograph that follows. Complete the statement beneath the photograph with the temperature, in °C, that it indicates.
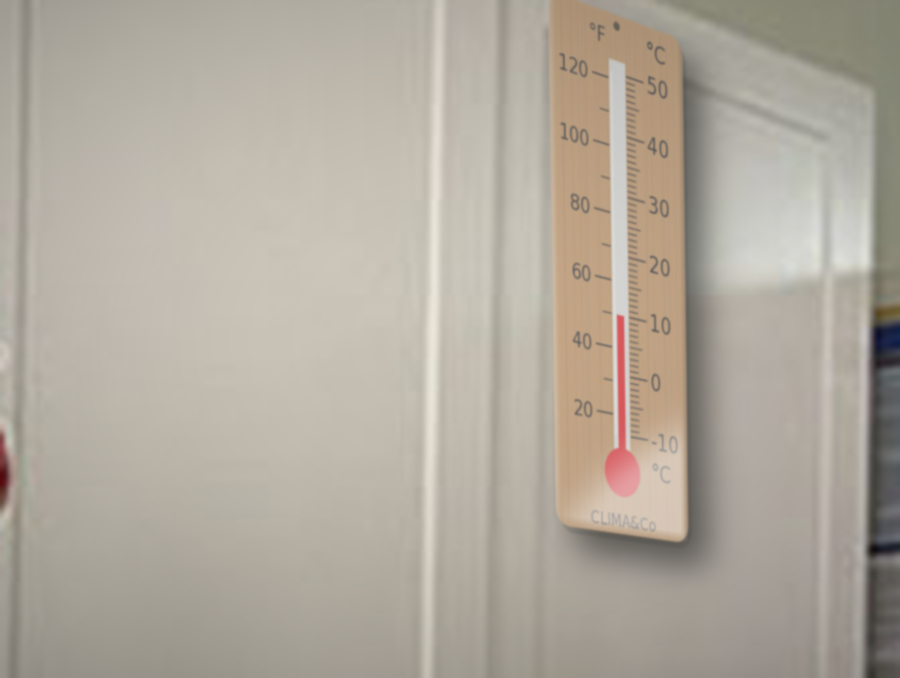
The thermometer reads 10 °C
